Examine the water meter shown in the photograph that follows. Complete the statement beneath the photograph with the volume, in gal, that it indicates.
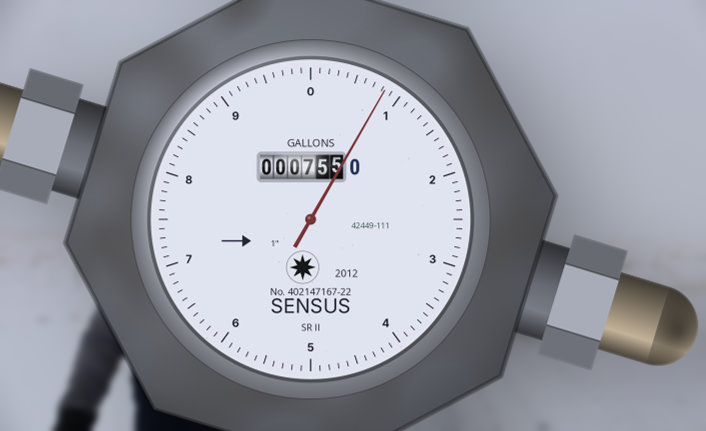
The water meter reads 7550.8 gal
